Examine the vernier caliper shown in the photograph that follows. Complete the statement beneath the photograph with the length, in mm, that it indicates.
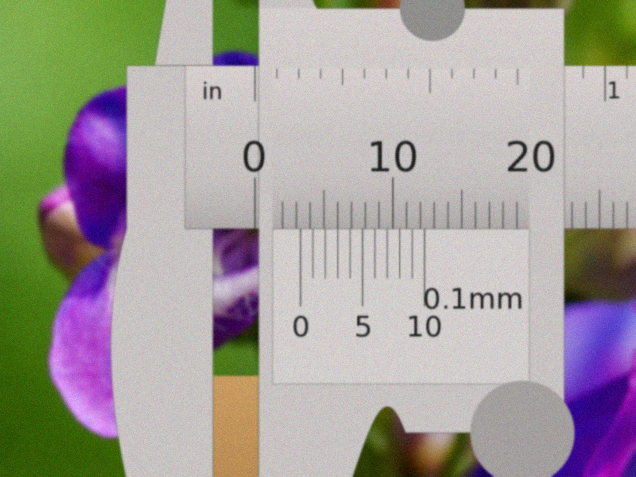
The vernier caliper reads 3.3 mm
